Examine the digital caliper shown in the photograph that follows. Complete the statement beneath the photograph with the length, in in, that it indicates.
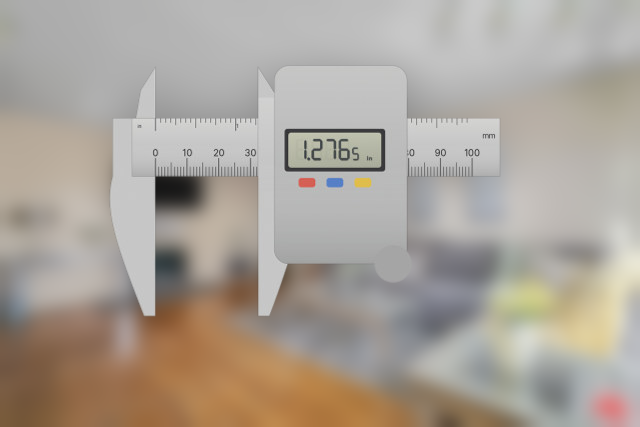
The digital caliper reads 1.2765 in
